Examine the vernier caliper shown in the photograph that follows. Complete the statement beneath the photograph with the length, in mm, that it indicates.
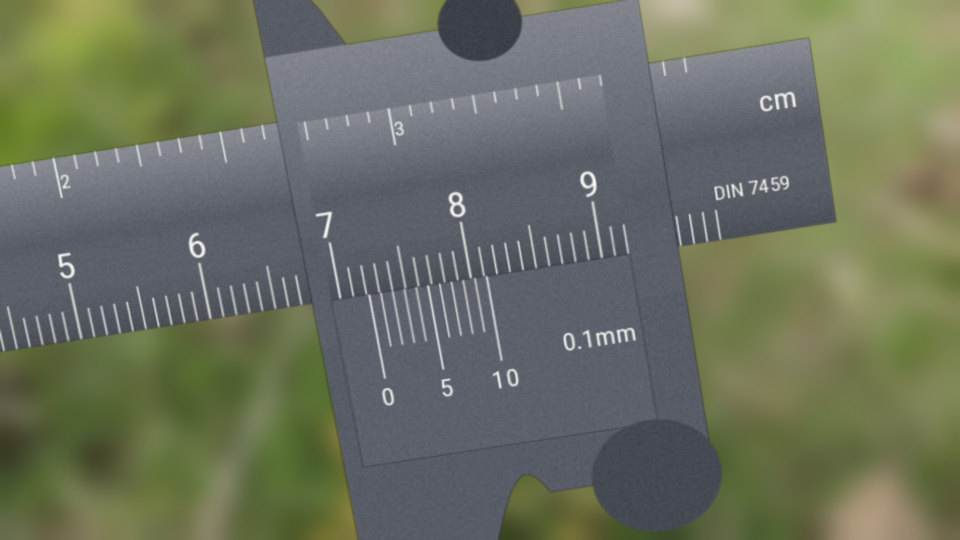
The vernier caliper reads 72.2 mm
